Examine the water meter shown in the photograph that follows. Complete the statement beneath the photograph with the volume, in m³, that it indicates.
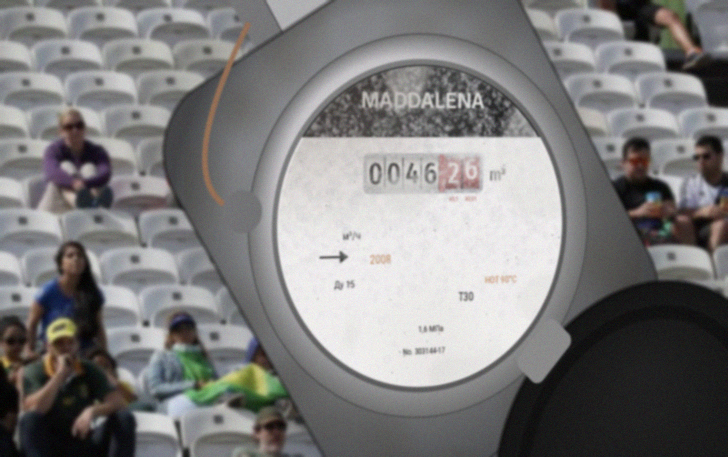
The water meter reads 46.26 m³
